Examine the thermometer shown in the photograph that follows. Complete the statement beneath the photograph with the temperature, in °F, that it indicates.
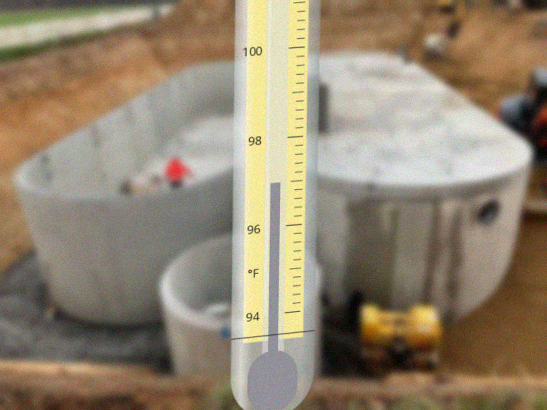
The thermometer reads 97 °F
